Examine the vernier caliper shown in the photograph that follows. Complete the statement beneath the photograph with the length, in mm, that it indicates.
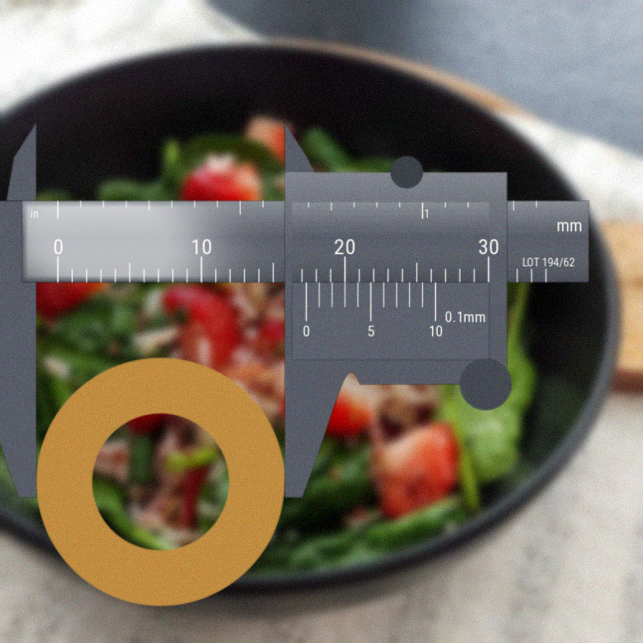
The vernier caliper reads 17.3 mm
